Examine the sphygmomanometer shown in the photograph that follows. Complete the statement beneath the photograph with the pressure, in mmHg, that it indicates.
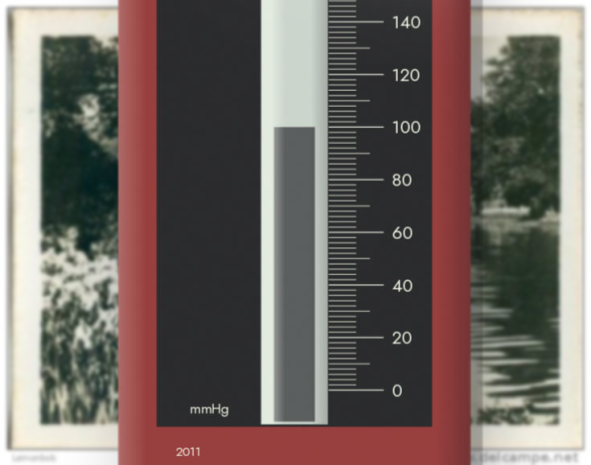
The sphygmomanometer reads 100 mmHg
